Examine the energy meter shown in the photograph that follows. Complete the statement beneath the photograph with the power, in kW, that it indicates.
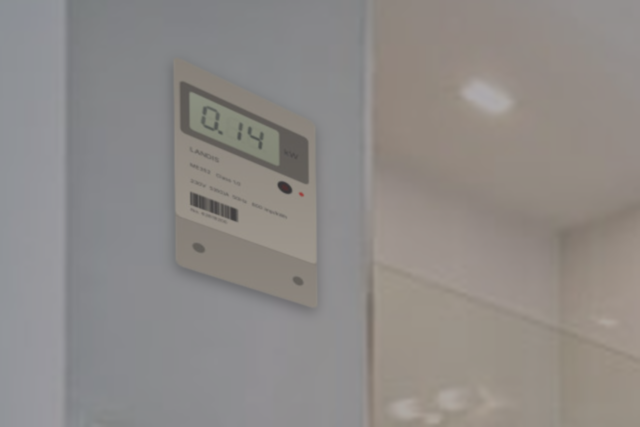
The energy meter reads 0.14 kW
